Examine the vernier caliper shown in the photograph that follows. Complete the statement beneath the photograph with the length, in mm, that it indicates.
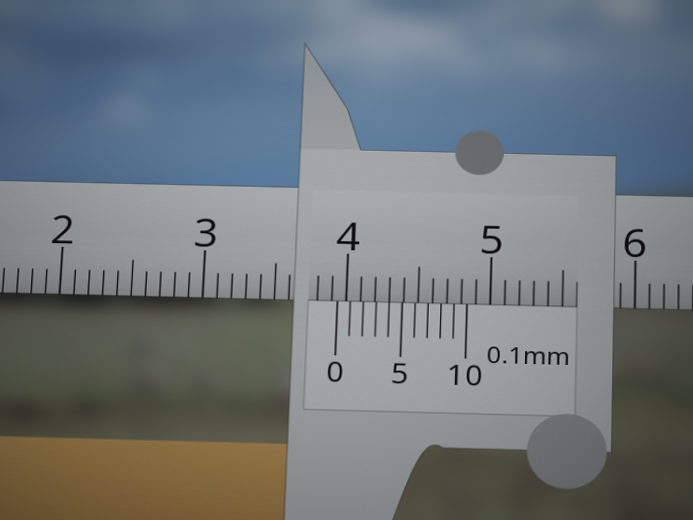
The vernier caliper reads 39.4 mm
